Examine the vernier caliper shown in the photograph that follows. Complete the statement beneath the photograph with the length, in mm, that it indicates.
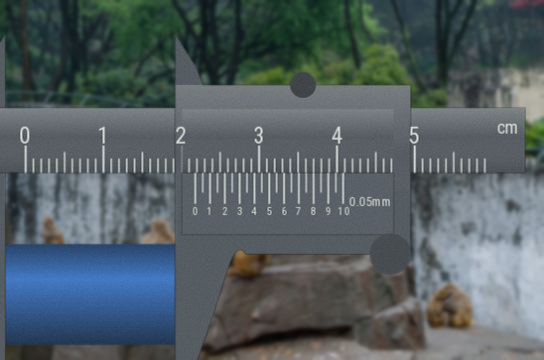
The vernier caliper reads 21.8 mm
